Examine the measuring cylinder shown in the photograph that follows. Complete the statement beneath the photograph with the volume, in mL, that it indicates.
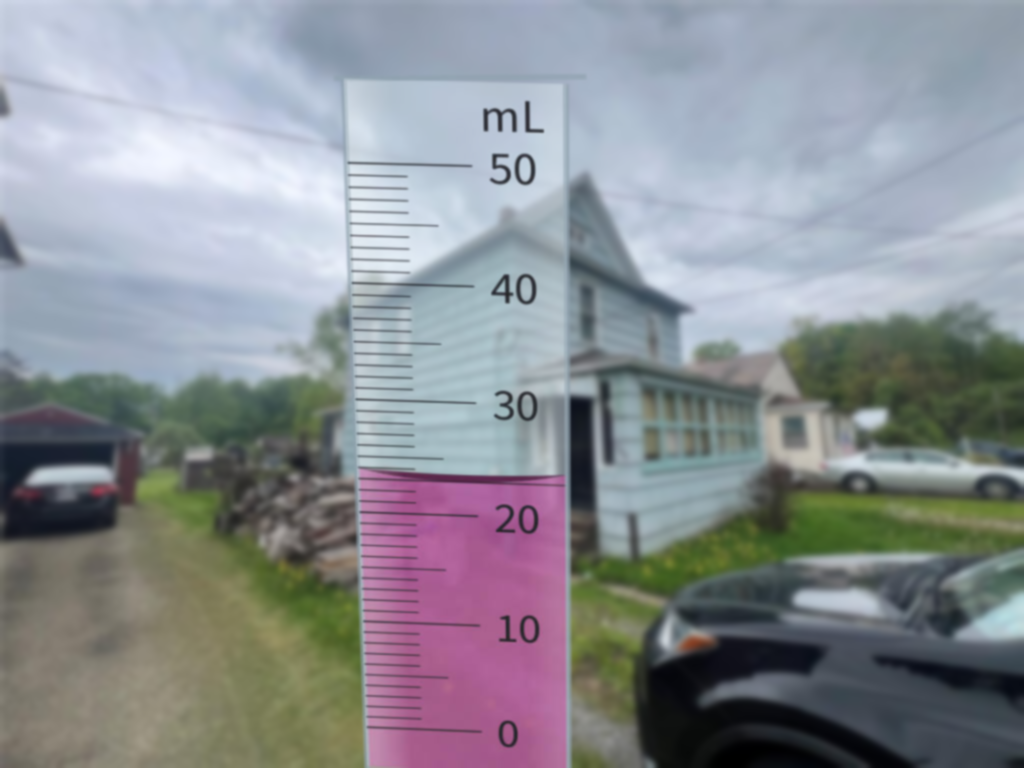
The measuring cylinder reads 23 mL
